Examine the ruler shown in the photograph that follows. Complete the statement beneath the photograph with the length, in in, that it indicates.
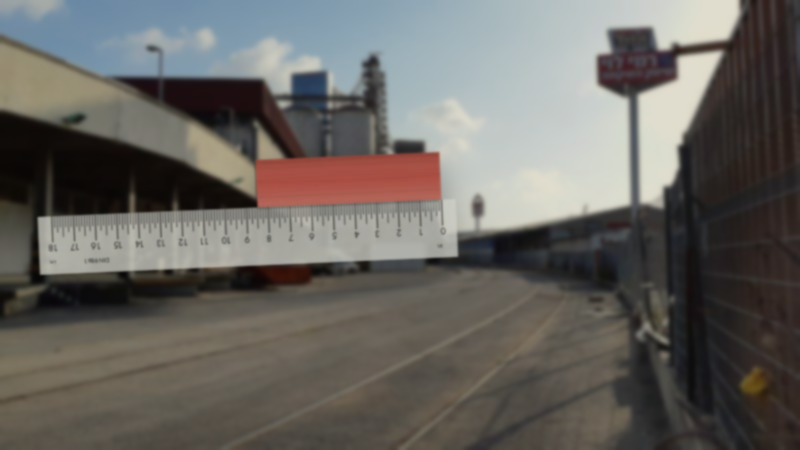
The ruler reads 8.5 in
